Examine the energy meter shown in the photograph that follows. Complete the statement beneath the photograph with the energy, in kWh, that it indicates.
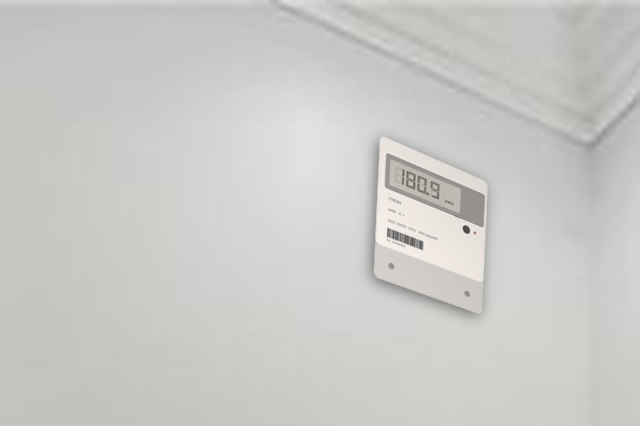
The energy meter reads 180.9 kWh
